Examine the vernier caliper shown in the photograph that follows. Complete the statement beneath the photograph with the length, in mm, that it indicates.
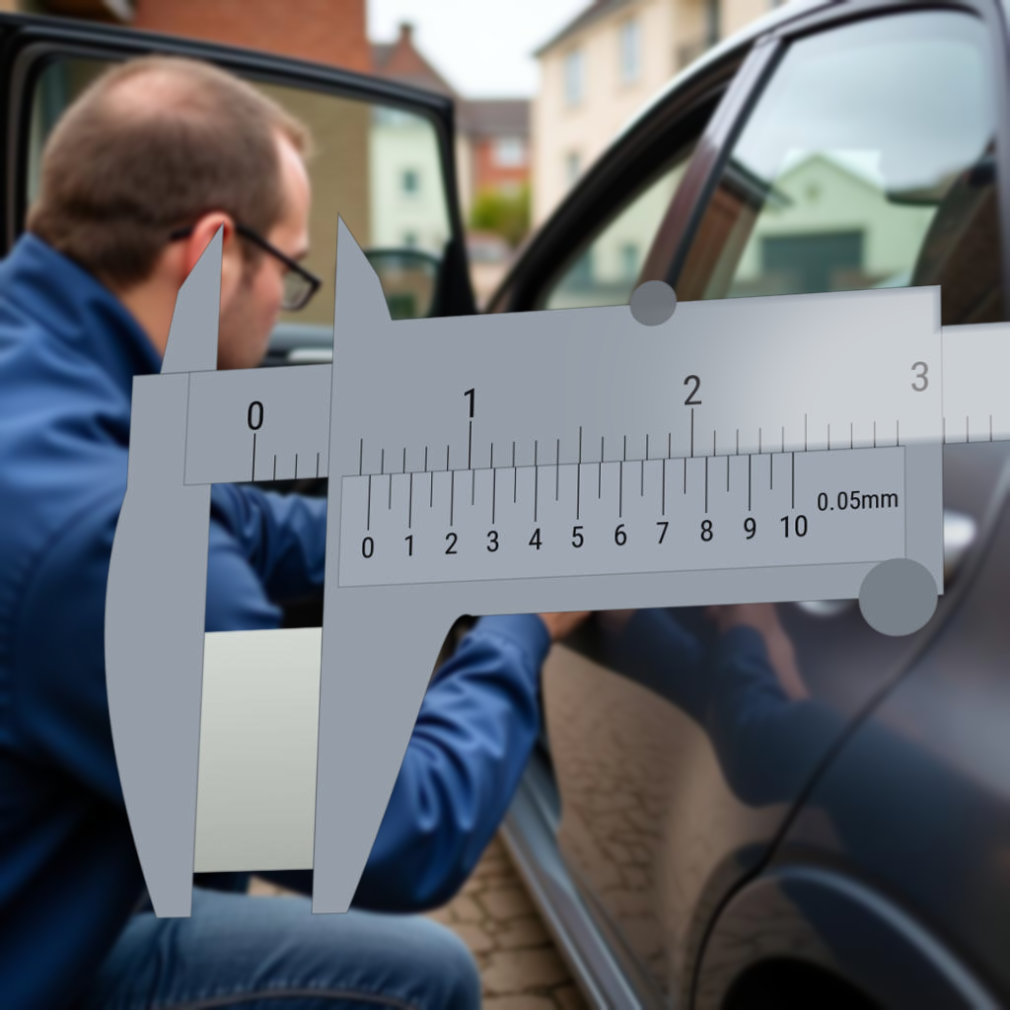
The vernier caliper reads 5.45 mm
